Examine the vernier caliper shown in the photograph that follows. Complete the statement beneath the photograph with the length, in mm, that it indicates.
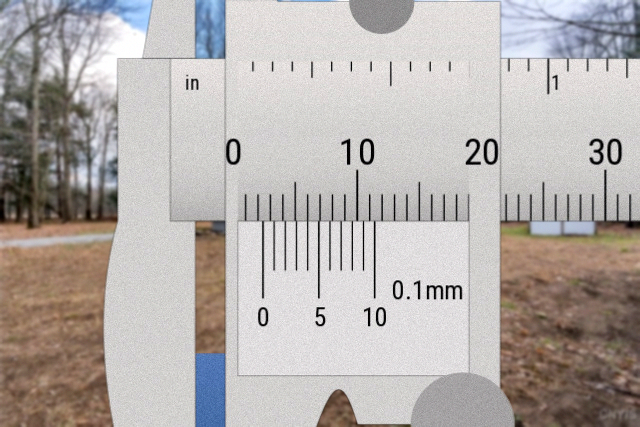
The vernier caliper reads 2.4 mm
